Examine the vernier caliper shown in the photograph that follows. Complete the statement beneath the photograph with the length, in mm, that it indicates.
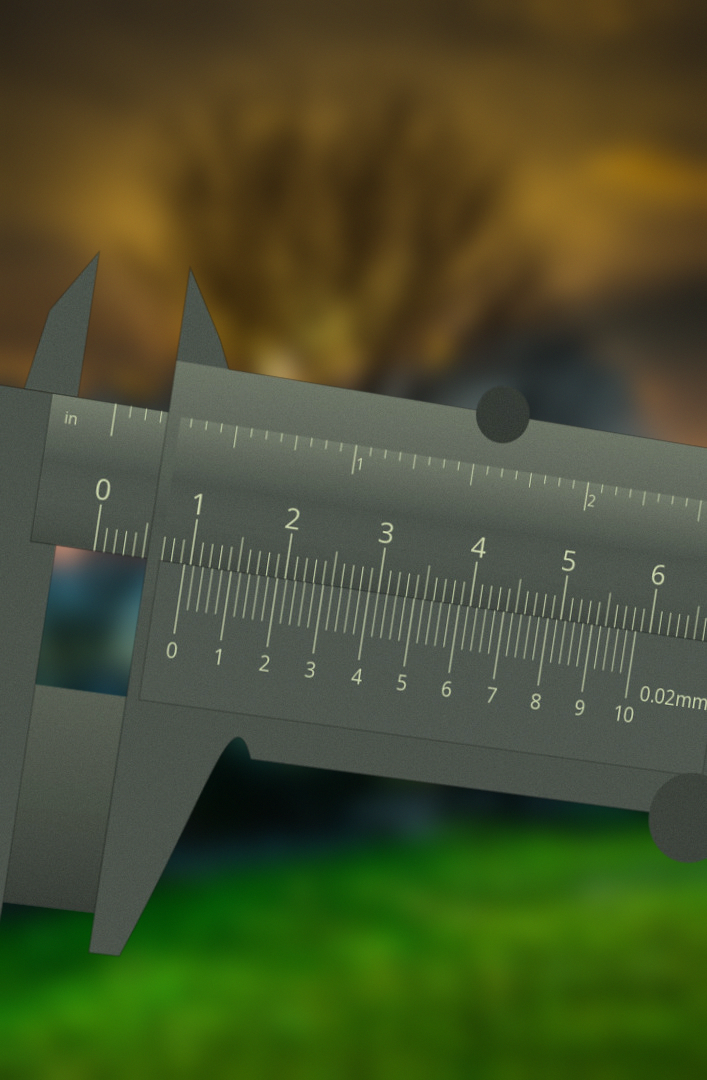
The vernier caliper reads 9.4 mm
